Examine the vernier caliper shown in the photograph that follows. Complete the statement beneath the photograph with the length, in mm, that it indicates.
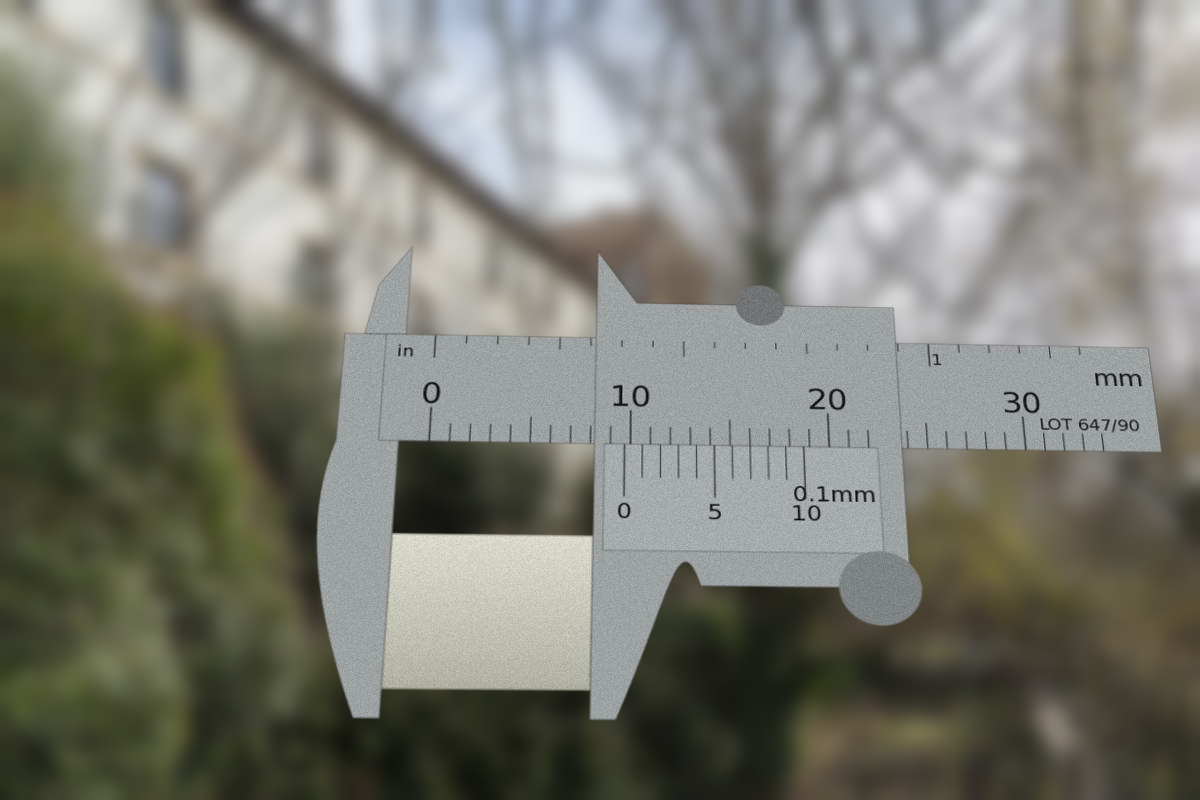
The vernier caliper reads 9.7 mm
